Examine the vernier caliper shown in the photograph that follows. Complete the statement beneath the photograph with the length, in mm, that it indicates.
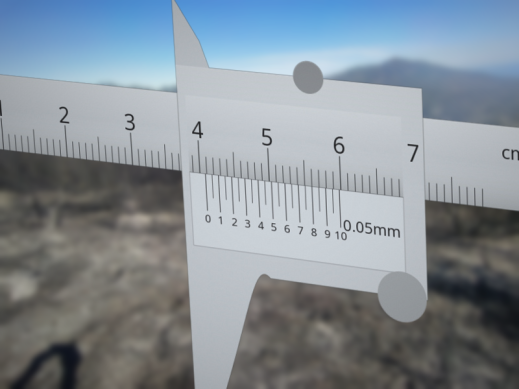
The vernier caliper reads 40.8 mm
